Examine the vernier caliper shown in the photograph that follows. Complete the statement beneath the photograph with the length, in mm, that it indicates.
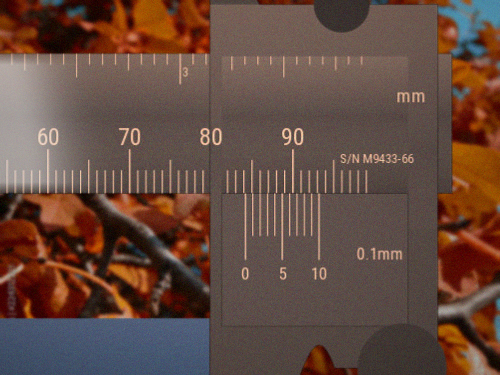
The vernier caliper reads 84.2 mm
